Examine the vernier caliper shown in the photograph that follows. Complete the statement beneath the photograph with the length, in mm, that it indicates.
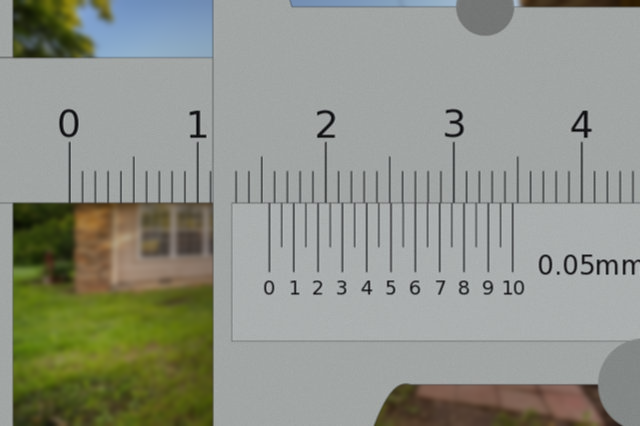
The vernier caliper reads 15.6 mm
